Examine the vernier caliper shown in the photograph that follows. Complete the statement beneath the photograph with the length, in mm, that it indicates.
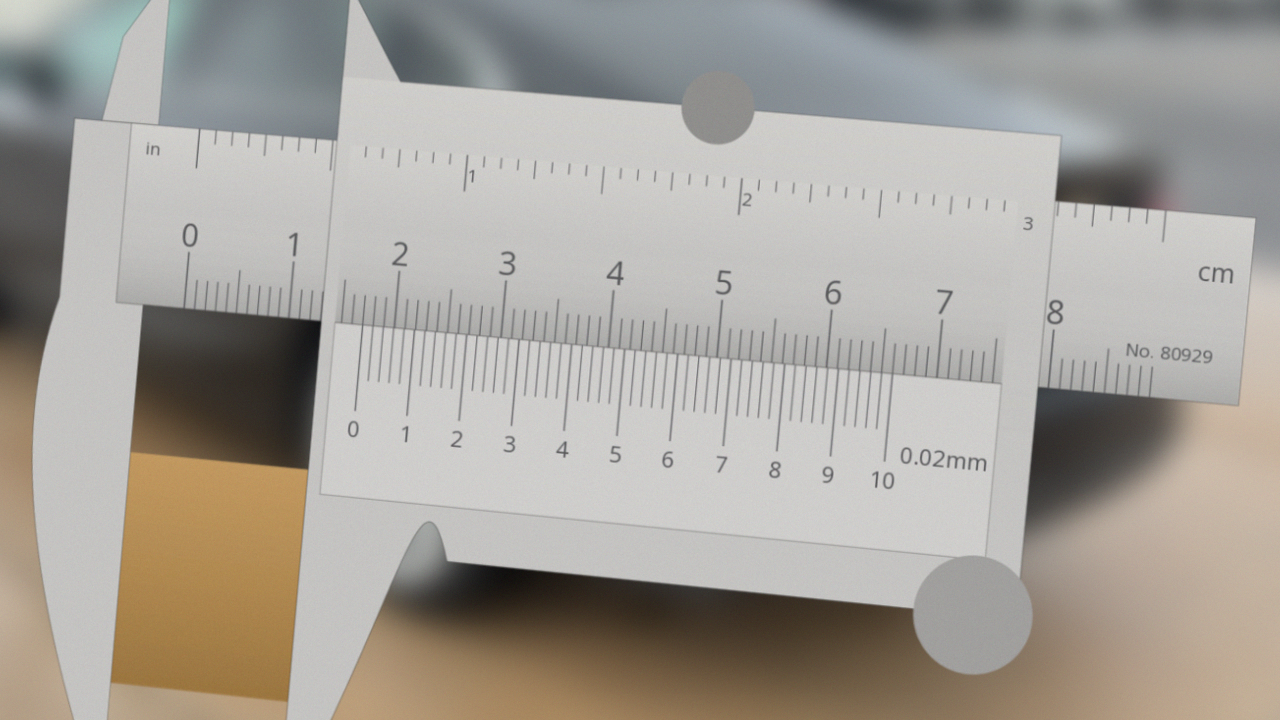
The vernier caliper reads 17.0 mm
